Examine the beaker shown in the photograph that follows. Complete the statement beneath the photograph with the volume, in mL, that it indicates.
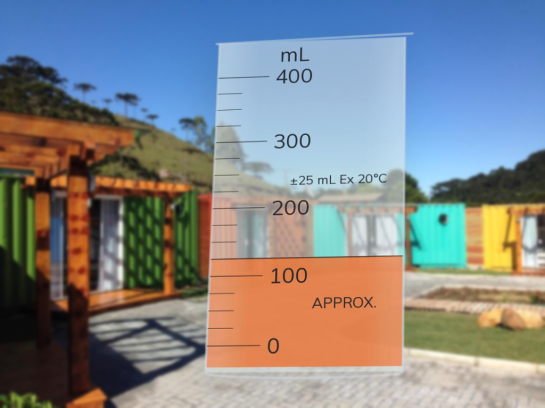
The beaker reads 125 mL
